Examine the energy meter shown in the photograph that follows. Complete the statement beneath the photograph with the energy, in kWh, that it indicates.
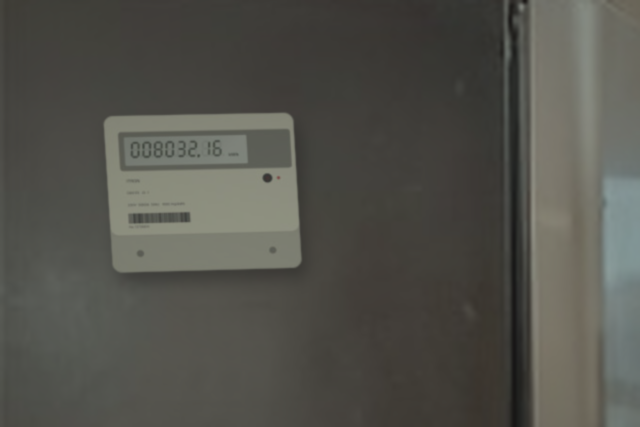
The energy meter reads 8032.16 kWh
